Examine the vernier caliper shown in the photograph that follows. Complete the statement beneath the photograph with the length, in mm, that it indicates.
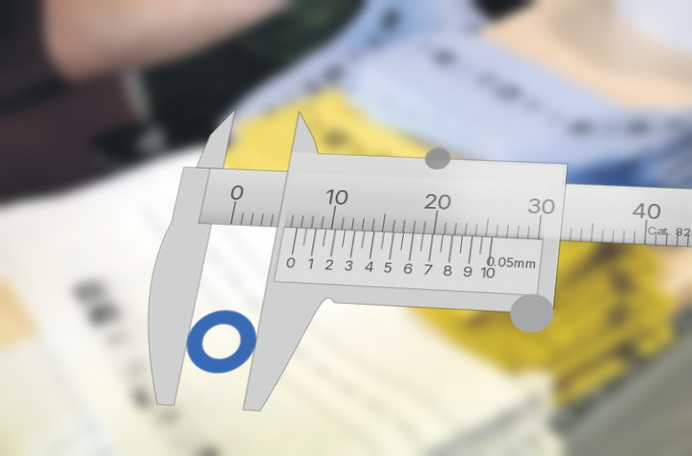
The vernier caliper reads 6.6 mm
